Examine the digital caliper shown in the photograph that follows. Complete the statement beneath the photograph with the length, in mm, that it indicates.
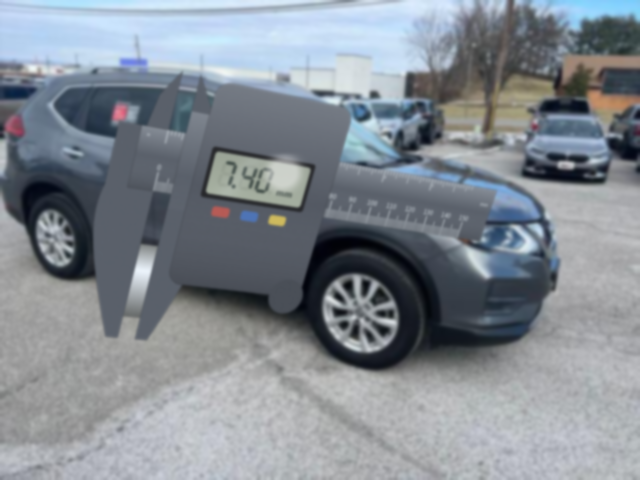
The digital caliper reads 7.40 mm
